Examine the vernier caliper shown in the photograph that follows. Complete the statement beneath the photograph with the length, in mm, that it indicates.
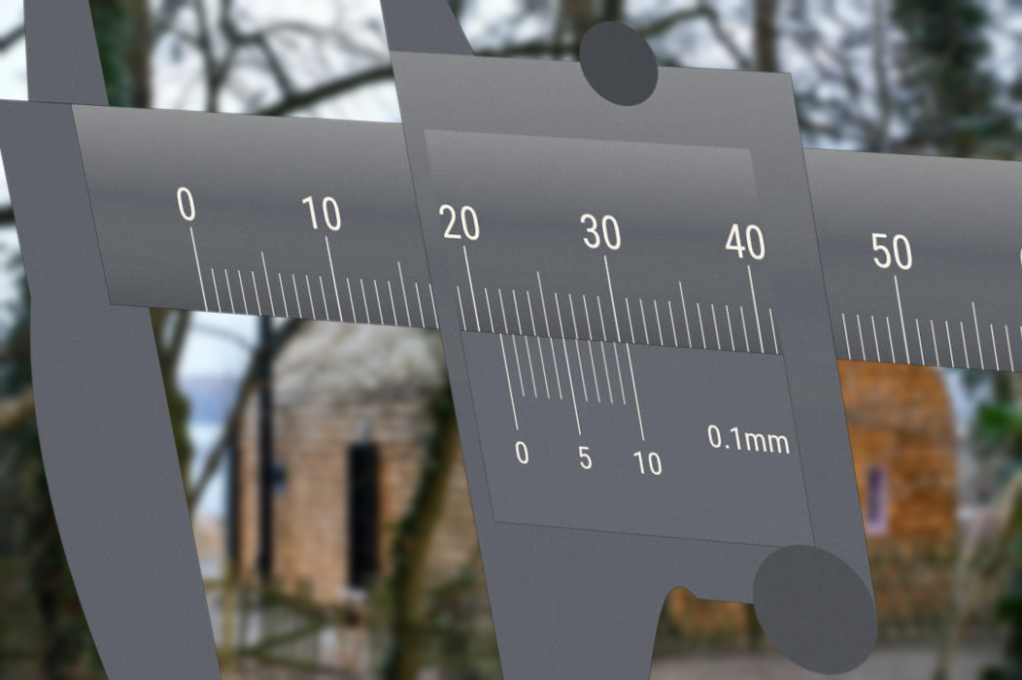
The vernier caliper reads 21.5 mm
